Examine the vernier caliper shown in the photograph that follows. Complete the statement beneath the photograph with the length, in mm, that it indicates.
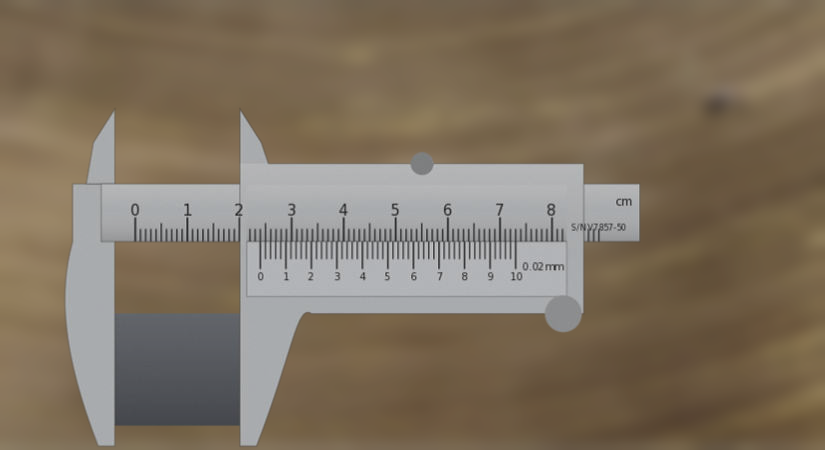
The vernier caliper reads 24.0 mm
